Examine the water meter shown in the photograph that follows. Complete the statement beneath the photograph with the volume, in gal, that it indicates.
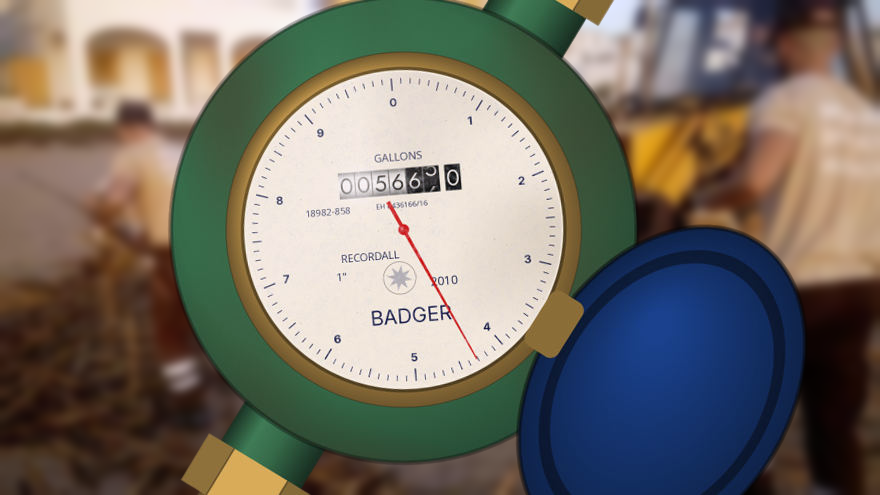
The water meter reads 56654.3 gal
